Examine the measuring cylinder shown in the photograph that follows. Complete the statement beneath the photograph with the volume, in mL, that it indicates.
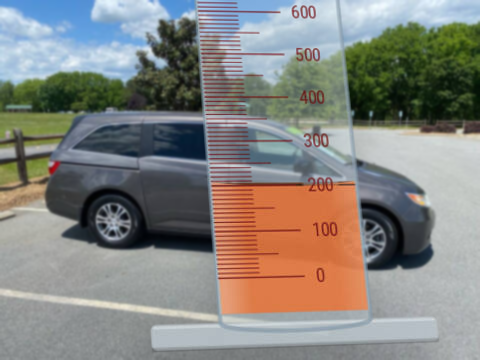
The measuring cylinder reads 200 mL
